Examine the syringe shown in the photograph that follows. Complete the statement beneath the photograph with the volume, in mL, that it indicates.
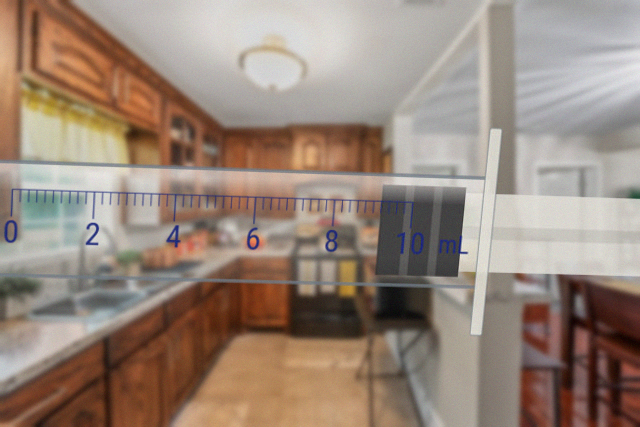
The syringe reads 9.2 mL
